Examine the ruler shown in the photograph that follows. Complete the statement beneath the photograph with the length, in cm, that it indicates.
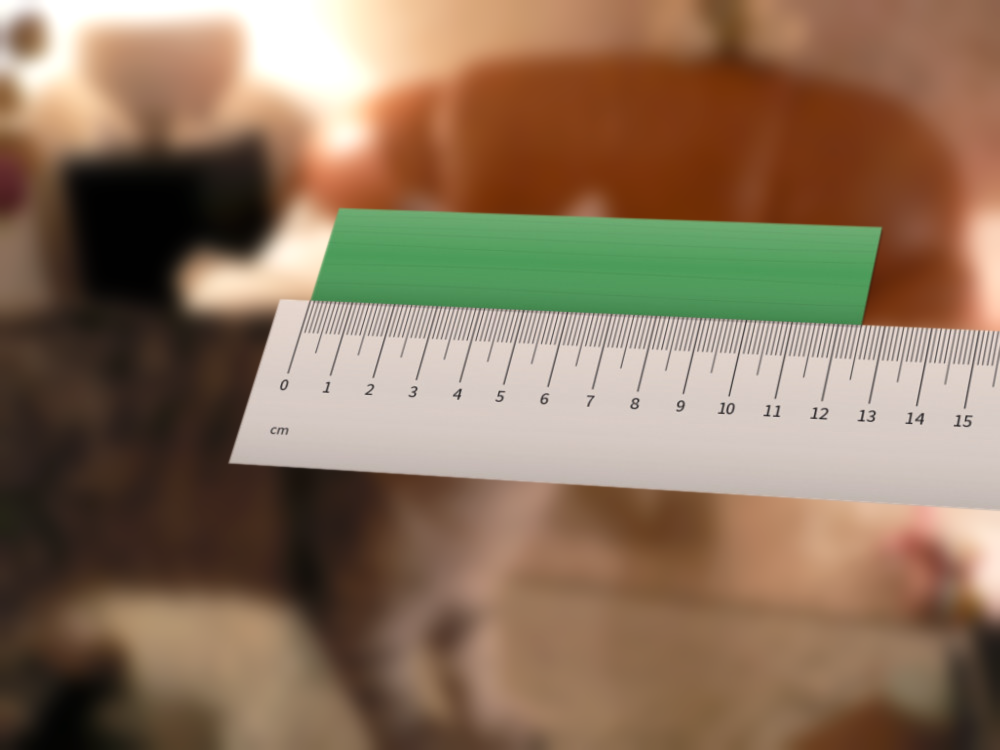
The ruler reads 12.5 cm
